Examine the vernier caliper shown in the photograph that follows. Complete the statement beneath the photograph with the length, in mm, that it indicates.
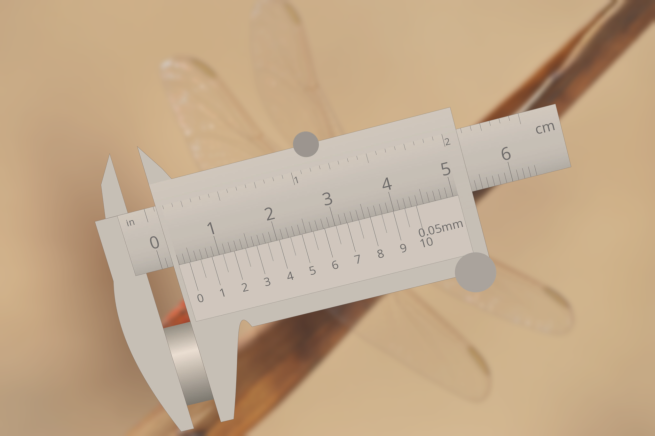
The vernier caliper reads 4.8 mm
